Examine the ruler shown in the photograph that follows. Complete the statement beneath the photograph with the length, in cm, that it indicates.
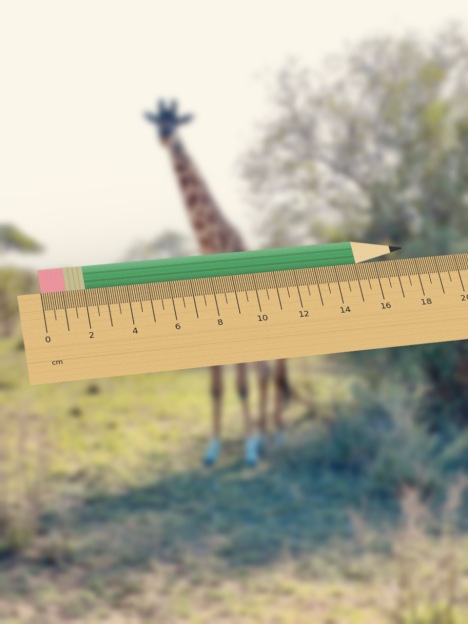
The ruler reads 17.5 cm
